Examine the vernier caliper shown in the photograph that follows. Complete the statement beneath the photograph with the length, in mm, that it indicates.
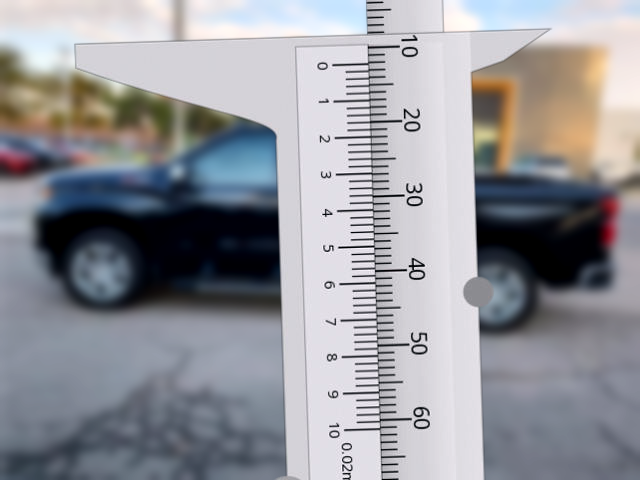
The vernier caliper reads 12.2 mm
